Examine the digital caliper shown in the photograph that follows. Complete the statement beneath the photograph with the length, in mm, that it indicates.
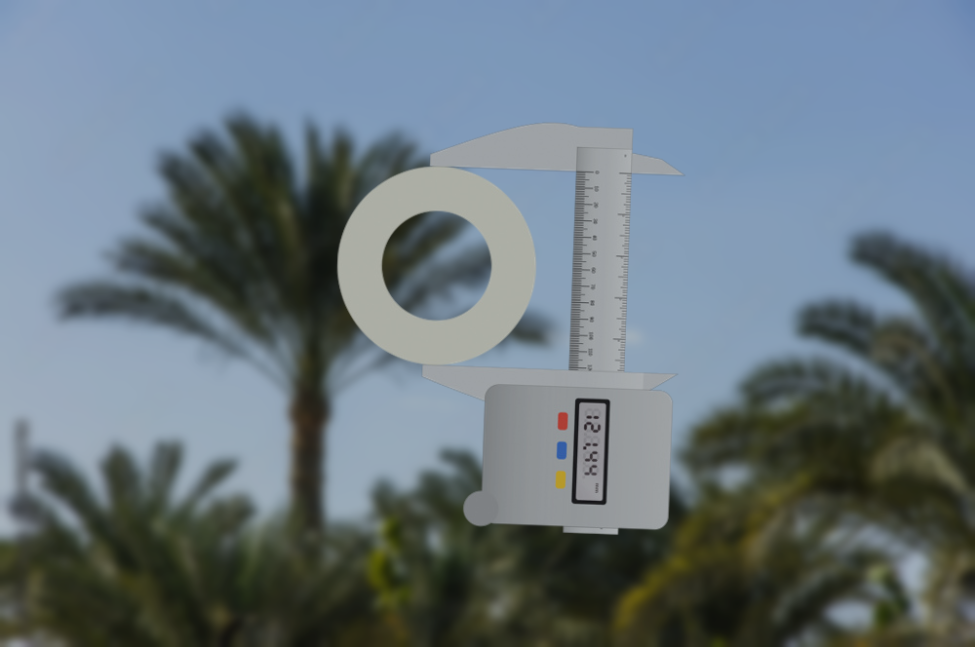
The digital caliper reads 121.44 mm
